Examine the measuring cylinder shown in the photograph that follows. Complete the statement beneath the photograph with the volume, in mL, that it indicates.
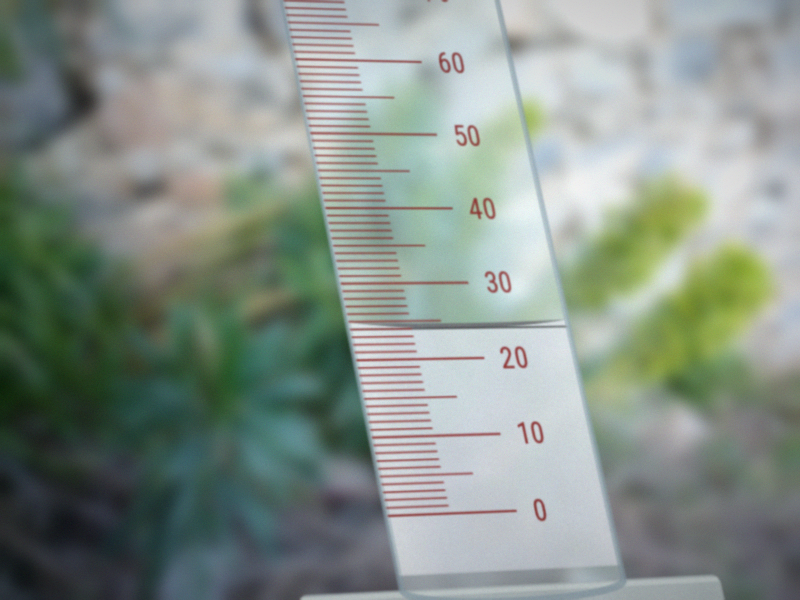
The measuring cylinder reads 24 mL
